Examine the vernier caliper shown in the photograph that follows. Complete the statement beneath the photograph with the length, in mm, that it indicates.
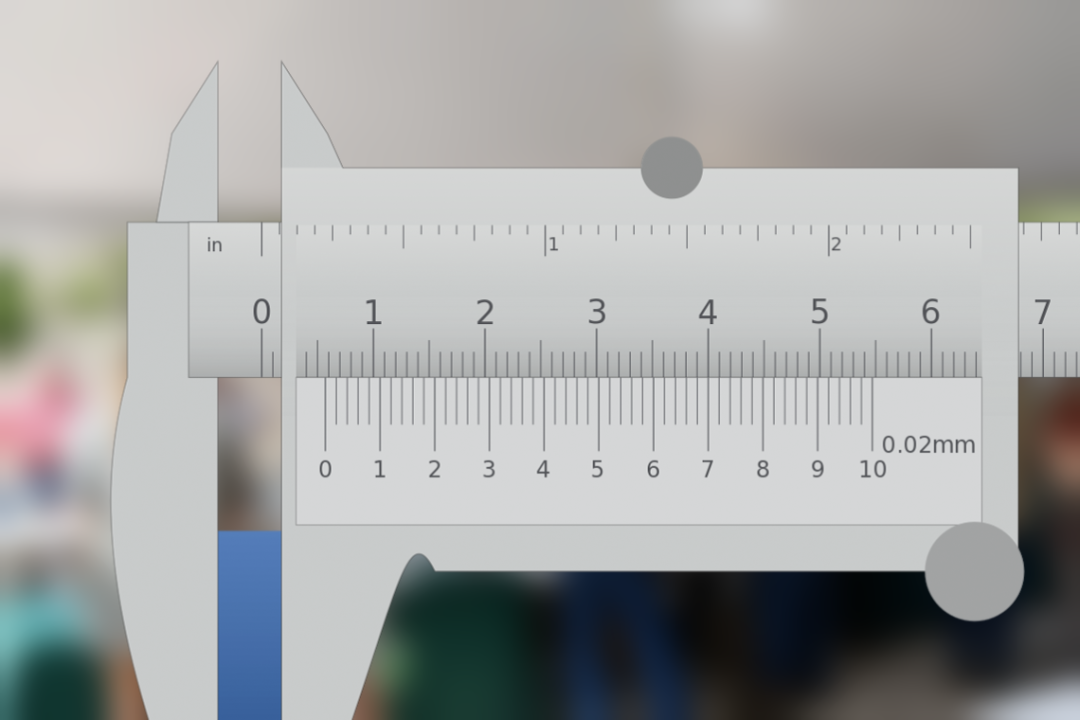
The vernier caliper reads 5.7 mm
